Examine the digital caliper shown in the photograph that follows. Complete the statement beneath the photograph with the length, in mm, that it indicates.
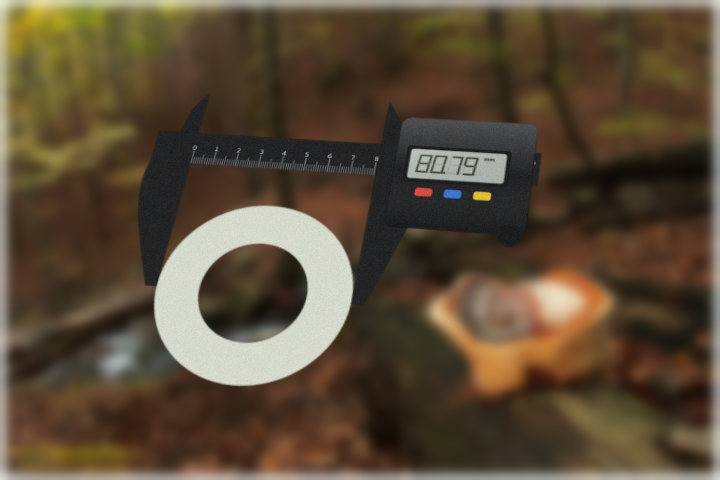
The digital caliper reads 80.79 mm
